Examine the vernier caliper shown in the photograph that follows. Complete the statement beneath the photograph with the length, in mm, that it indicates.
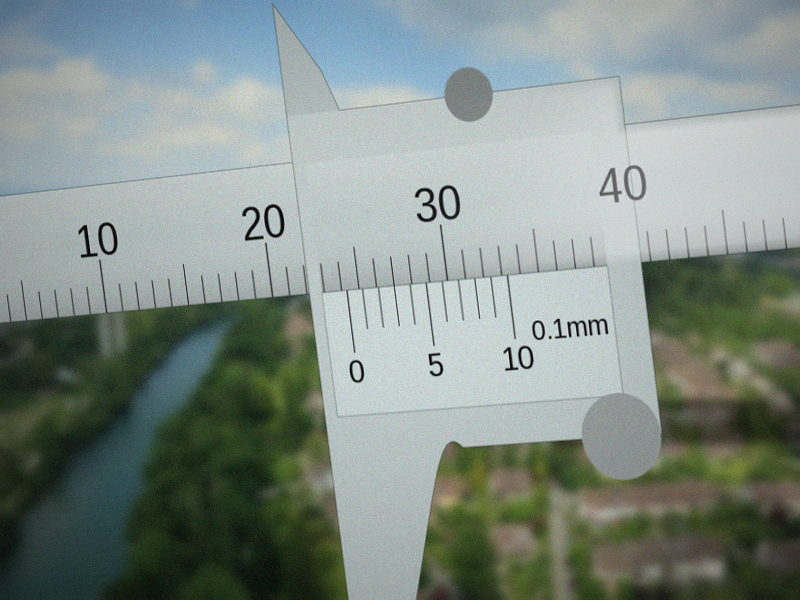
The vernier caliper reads 24.3 mm
